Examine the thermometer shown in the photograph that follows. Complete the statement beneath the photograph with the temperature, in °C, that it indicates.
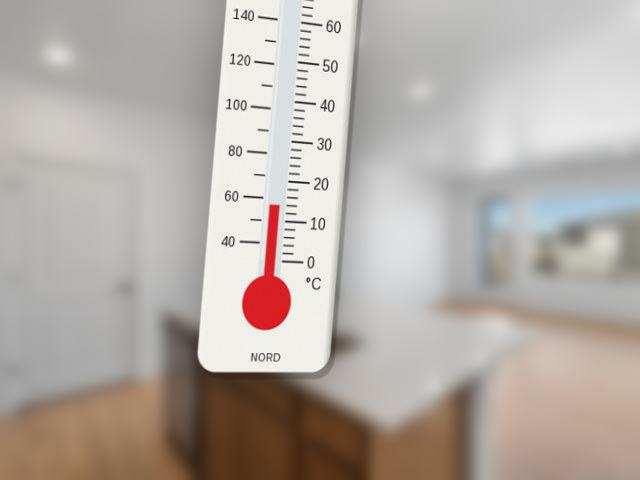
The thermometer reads 14 °C
